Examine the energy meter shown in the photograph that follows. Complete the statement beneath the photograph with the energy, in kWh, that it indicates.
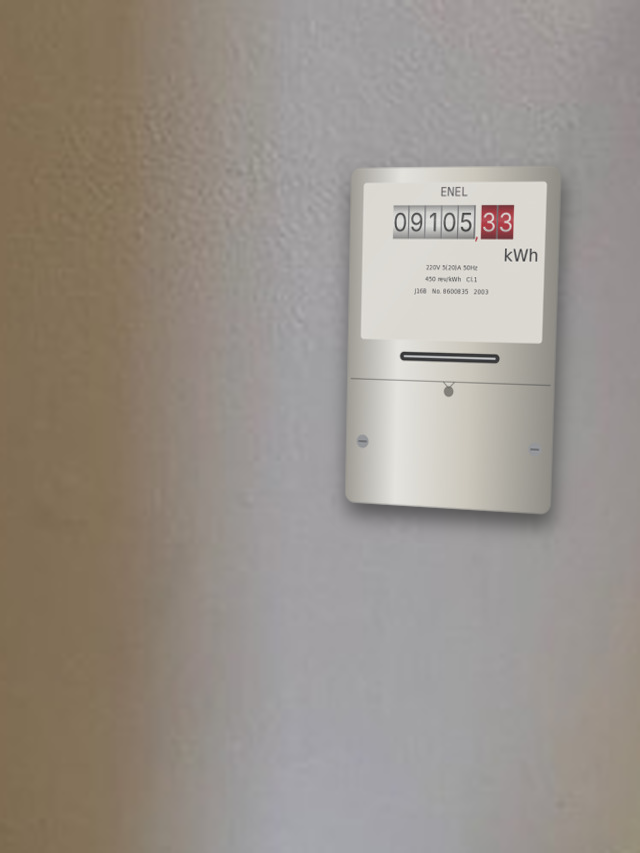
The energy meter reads 9105.33 kWh
